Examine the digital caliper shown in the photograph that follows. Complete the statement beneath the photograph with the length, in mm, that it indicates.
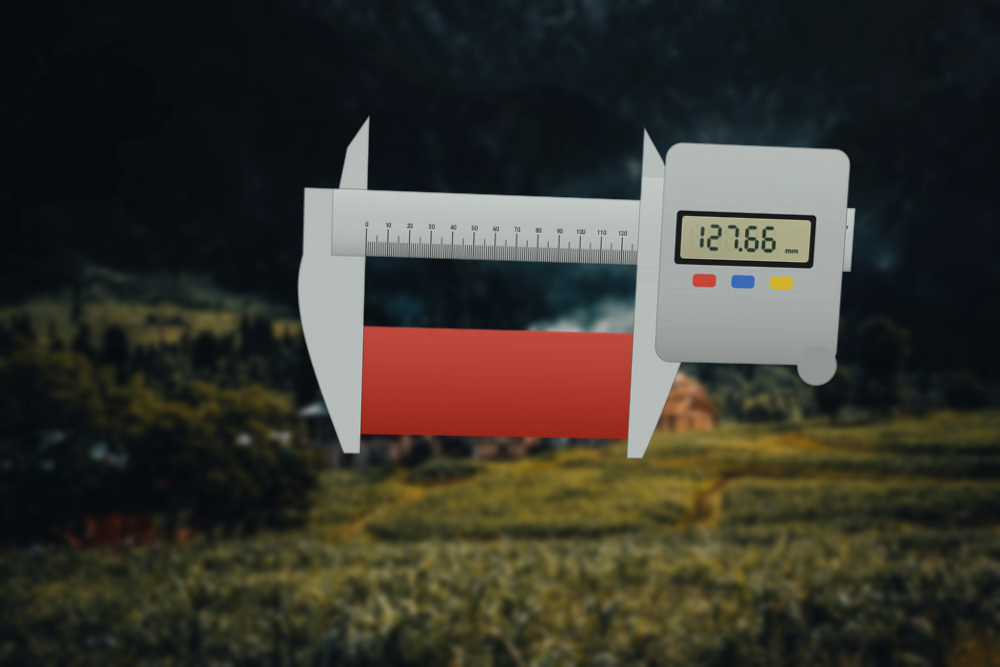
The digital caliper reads 127.66 mm
